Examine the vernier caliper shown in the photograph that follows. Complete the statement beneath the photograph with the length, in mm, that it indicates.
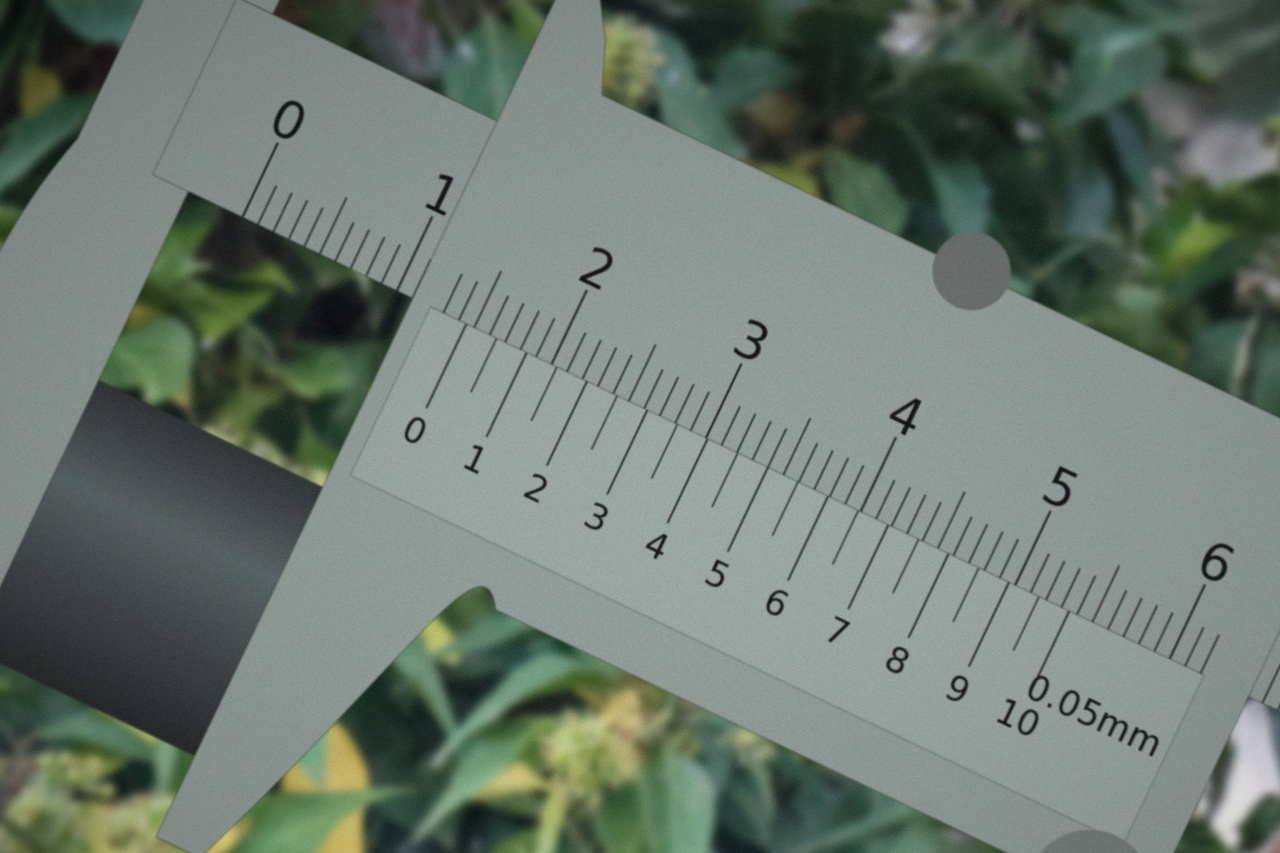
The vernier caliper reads 14.5 mm
